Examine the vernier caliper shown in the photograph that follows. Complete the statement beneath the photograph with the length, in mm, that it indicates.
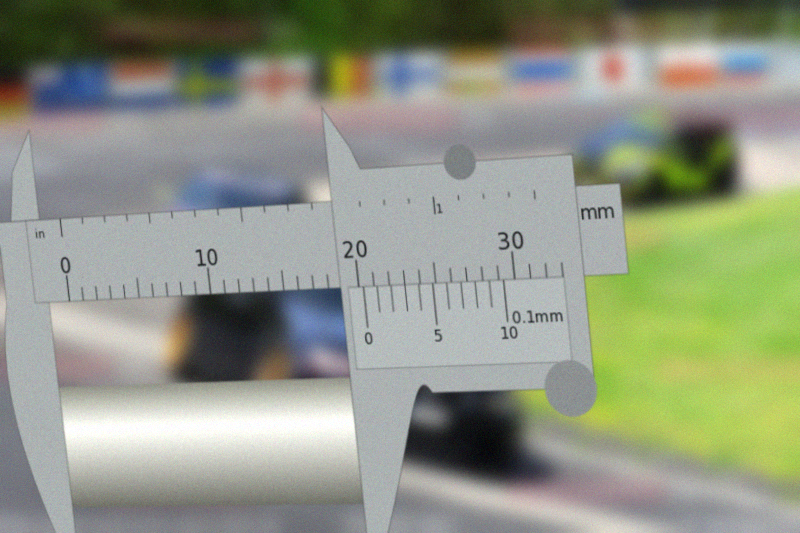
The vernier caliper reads 20.3 mm
